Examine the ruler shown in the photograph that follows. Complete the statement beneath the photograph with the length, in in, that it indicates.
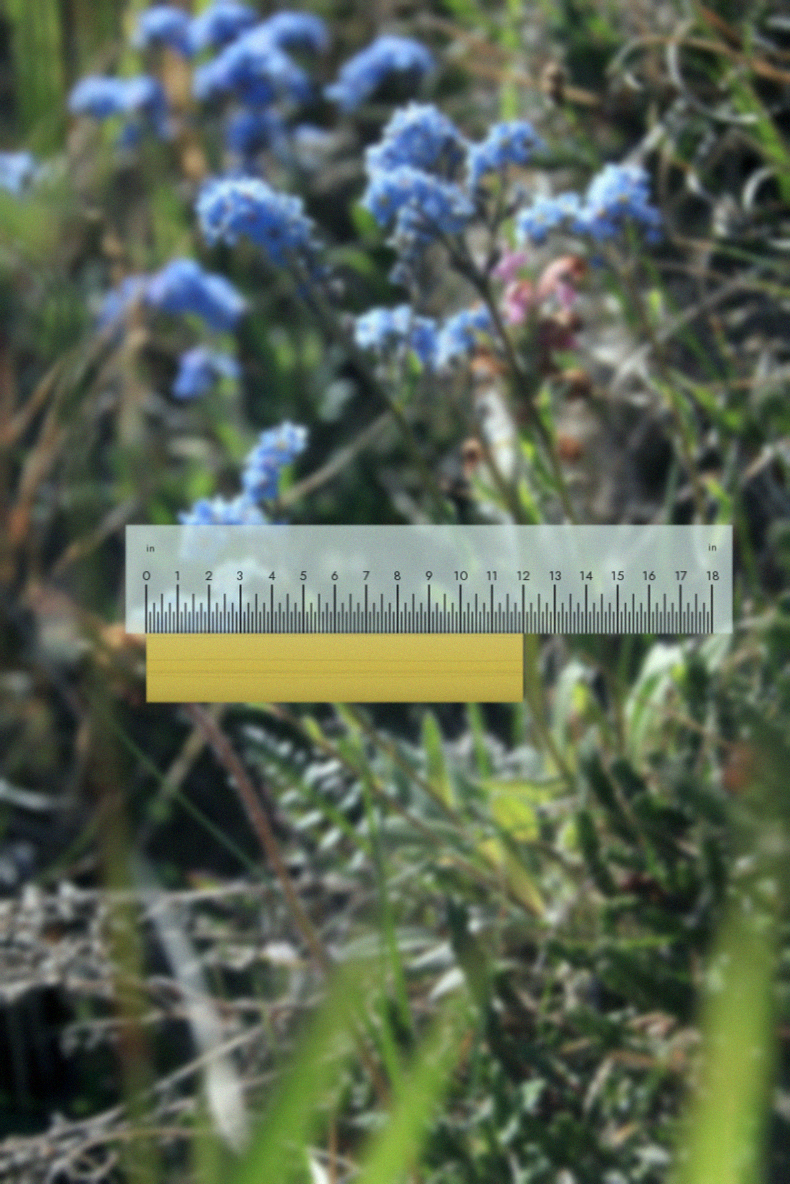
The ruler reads 12 in
